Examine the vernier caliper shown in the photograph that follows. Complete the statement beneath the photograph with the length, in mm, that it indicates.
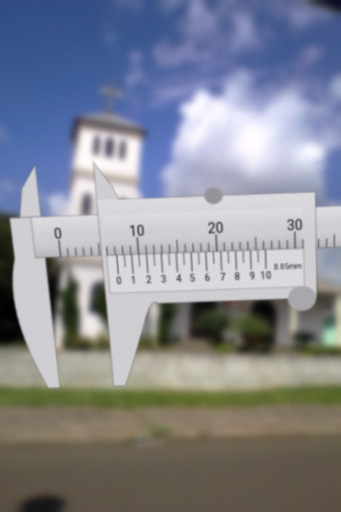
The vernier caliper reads 7.2 mm
